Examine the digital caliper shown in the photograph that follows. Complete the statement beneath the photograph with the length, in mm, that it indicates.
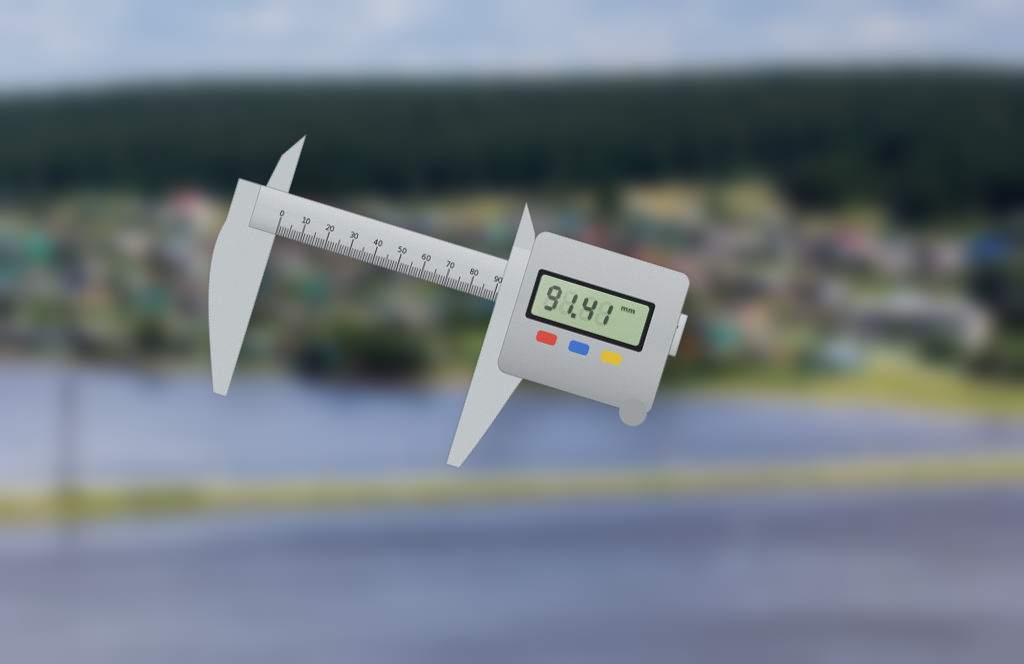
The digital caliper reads 91.41 mm
